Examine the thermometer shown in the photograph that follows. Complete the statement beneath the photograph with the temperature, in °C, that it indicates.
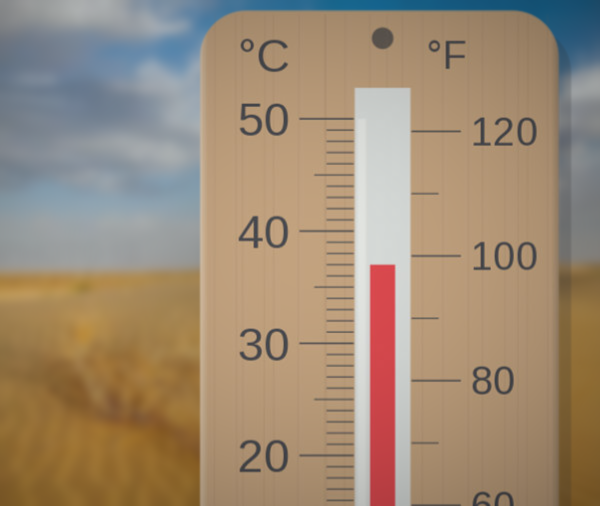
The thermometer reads 37 °C
